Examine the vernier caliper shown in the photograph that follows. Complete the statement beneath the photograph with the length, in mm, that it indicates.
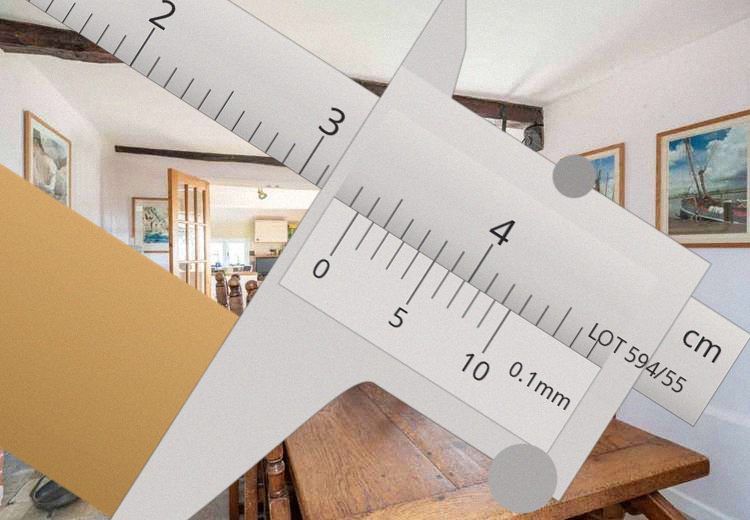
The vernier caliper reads 33.5 mm
